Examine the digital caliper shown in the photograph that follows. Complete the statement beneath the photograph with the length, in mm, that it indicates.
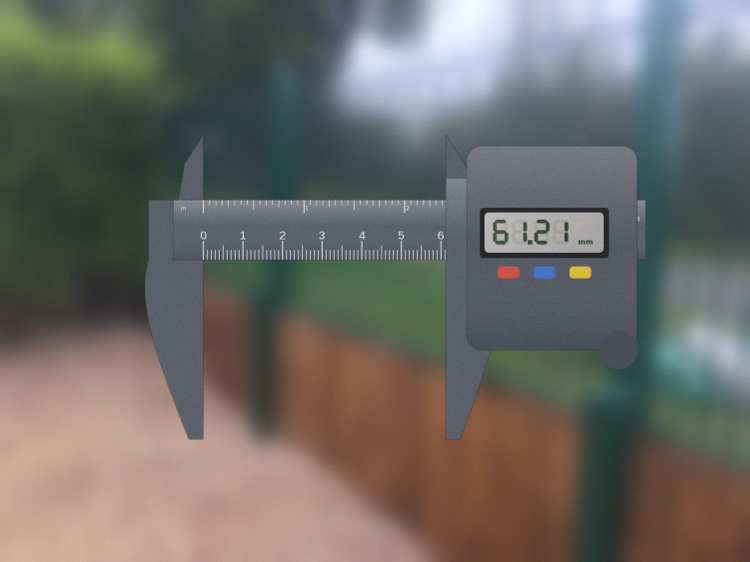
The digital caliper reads 61.21 mm
